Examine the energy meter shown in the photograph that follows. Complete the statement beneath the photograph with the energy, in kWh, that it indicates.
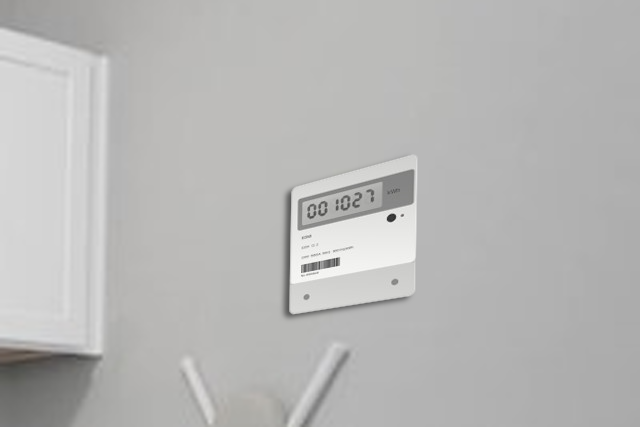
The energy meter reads 1027 kWh
